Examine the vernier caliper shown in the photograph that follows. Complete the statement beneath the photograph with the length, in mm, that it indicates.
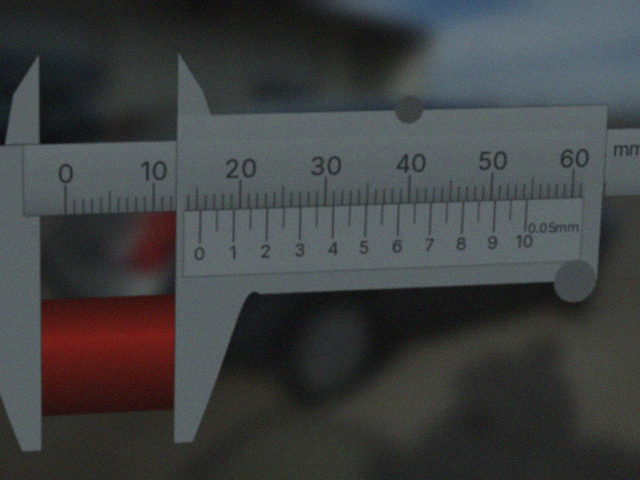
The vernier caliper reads 15.4 mm
